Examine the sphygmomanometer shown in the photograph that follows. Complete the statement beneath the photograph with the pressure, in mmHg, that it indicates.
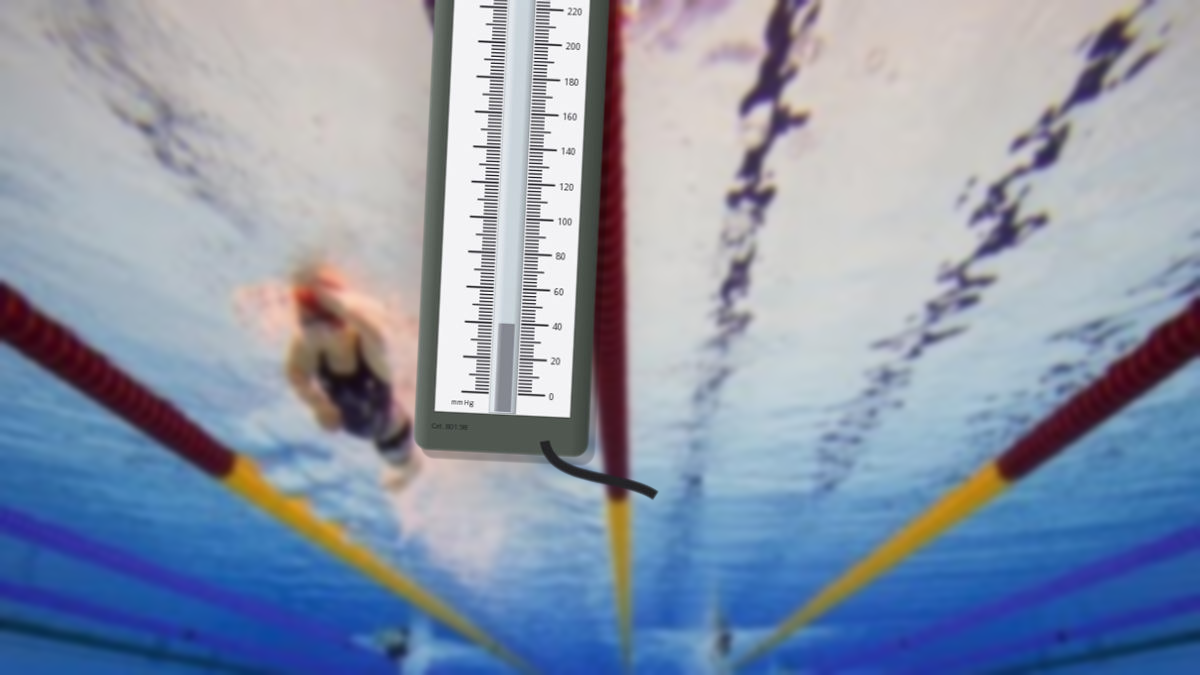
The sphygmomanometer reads 40 mmHg
